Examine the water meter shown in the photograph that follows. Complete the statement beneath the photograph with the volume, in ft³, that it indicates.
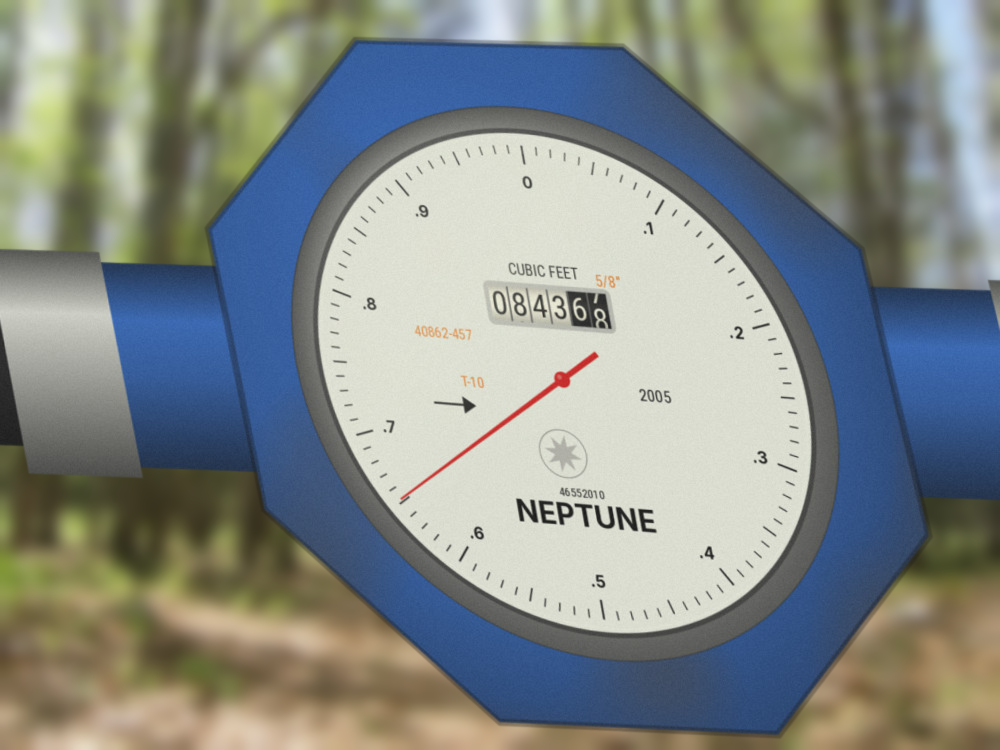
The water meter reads 84367.65 ft³
